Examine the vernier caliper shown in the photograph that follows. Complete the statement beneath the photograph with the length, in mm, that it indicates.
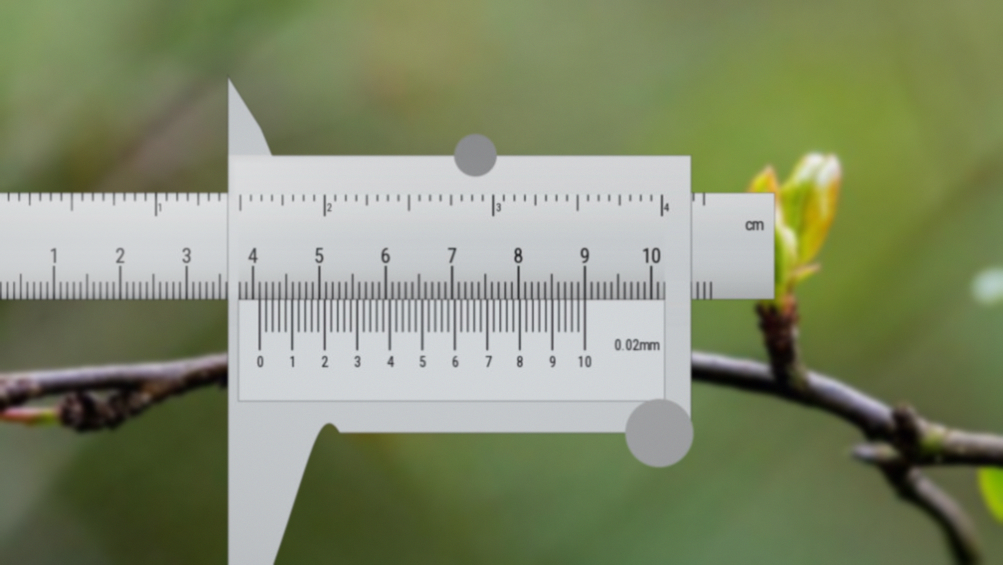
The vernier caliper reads 41.0 mm
